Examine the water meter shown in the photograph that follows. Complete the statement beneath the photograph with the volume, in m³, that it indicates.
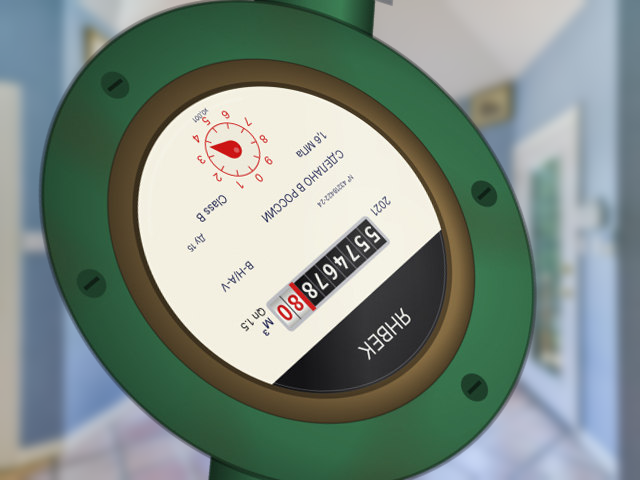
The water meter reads 5574678.803 m³
